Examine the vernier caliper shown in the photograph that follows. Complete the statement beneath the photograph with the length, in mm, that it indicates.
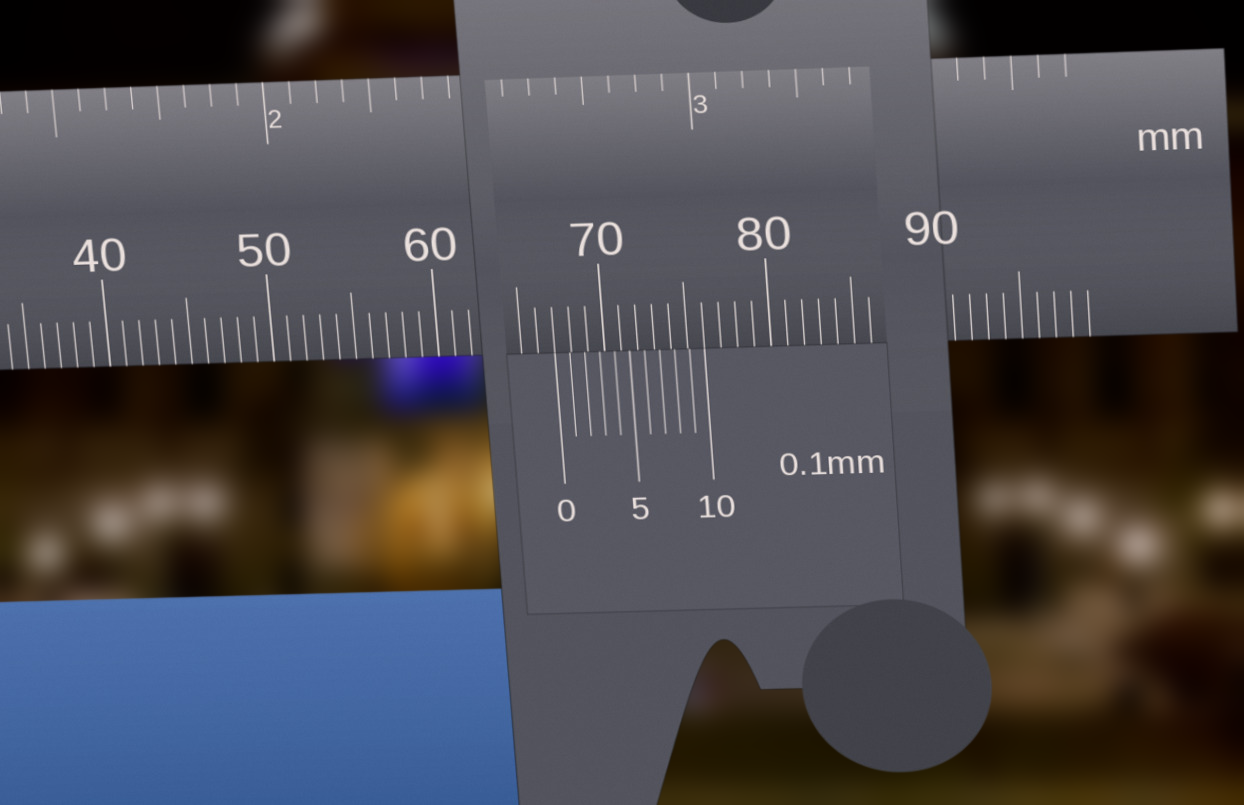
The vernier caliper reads 67.0 mm
